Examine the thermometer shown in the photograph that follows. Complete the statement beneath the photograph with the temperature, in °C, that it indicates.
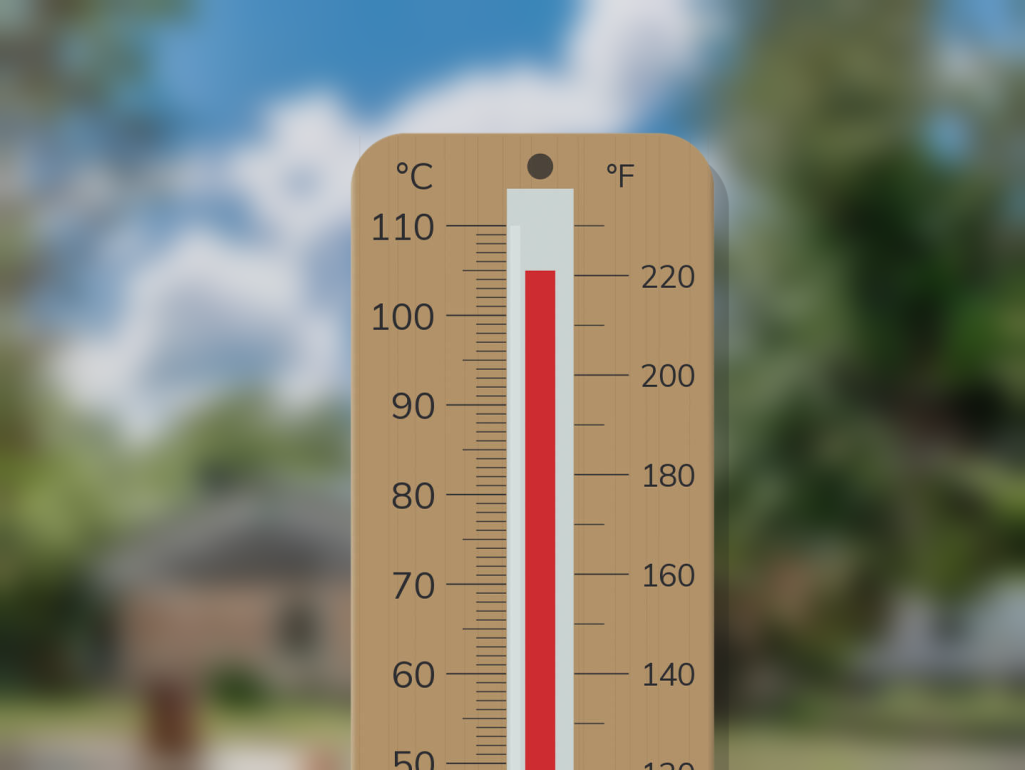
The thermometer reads 105 °C
